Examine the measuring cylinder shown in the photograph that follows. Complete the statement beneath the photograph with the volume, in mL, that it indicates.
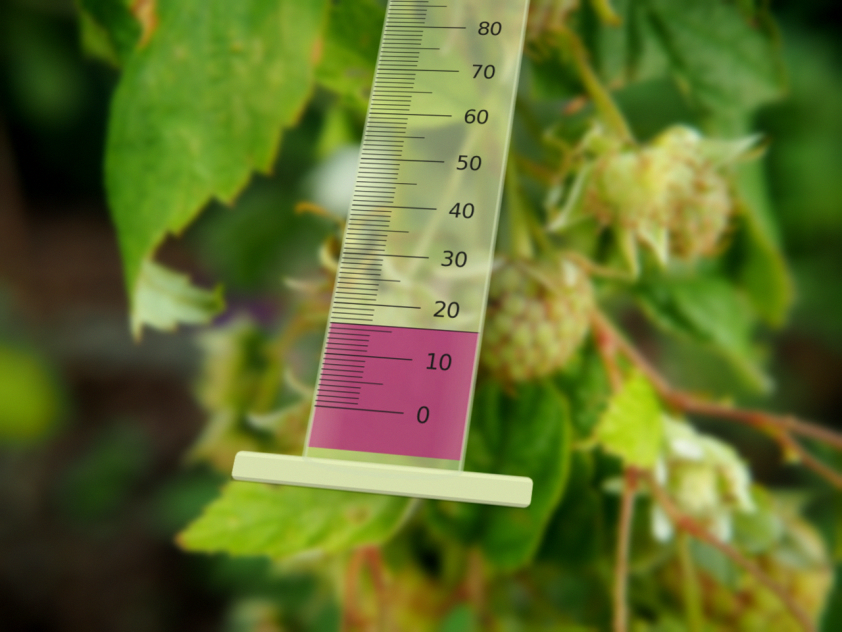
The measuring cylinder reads 16 mL
